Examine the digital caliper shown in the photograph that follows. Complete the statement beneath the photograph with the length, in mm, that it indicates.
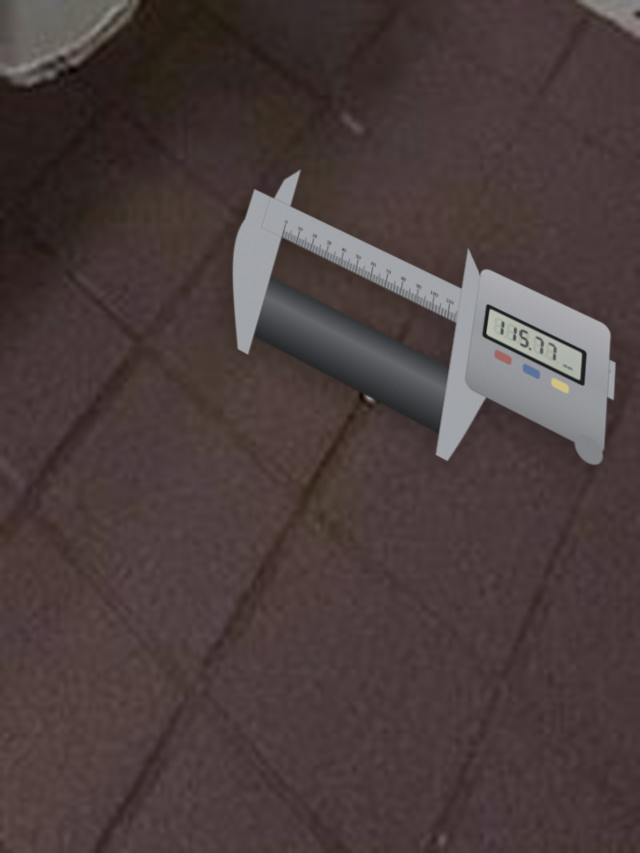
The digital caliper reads 115.77 mm
